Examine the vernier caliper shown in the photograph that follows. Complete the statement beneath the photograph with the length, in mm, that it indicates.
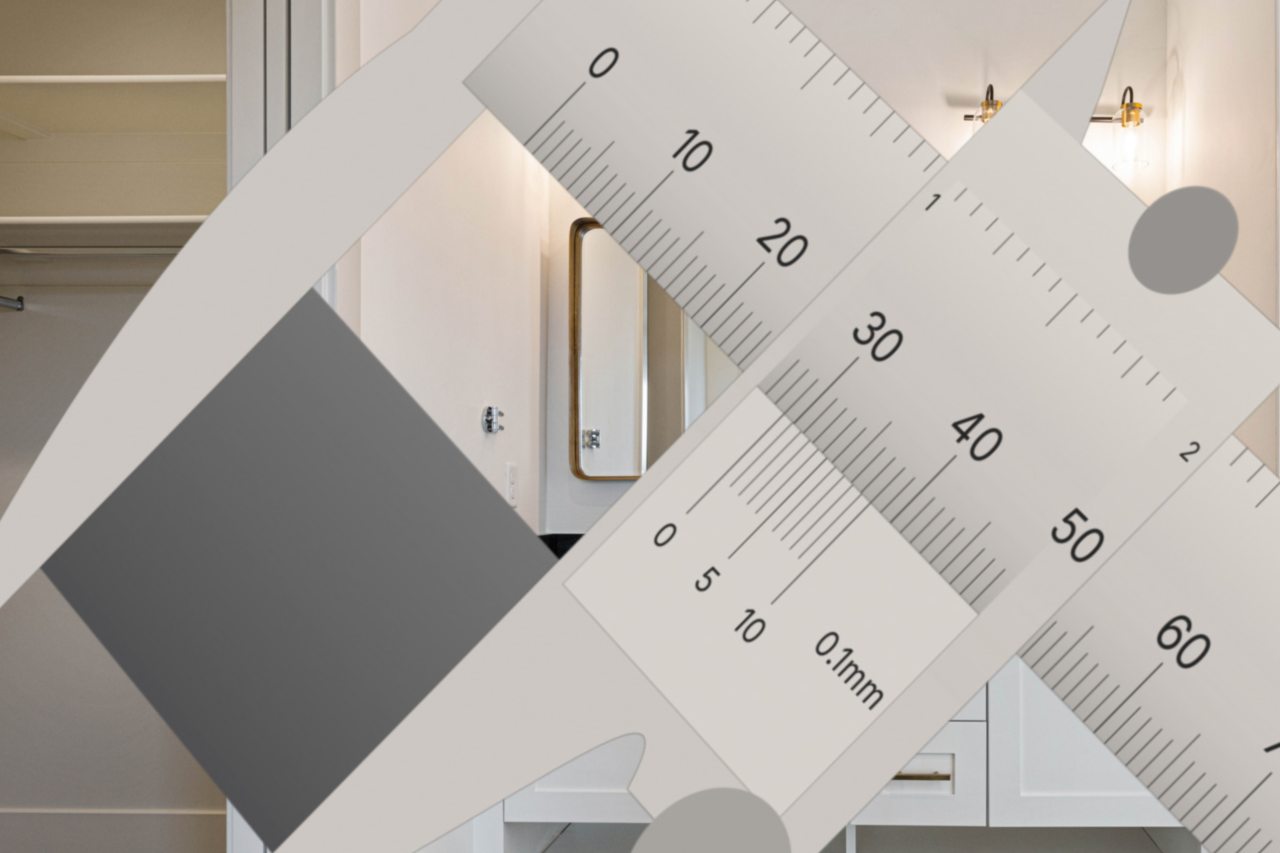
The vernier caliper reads 29.0 mm
